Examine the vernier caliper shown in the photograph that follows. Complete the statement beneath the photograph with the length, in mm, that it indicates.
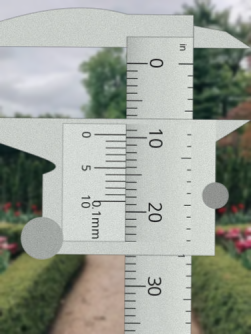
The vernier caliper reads 9.6 mm
